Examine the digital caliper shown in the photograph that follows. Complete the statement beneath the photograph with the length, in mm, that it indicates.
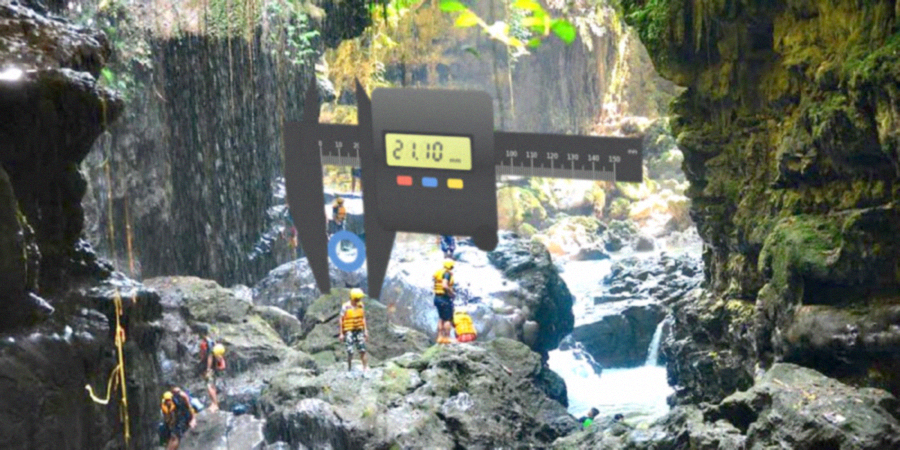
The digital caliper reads 21.10 mm
